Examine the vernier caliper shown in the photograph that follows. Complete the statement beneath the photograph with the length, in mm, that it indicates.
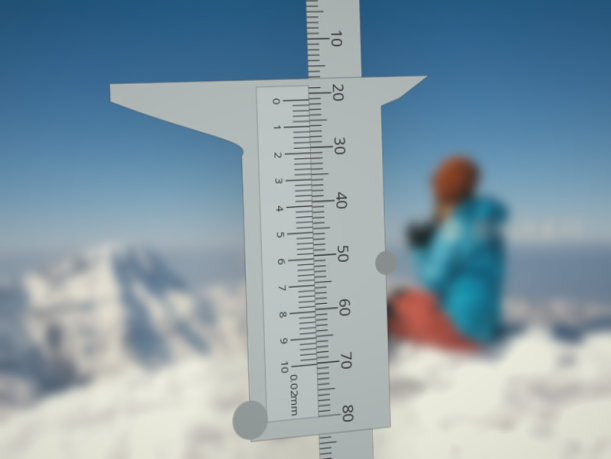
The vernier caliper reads 21.2 mm
